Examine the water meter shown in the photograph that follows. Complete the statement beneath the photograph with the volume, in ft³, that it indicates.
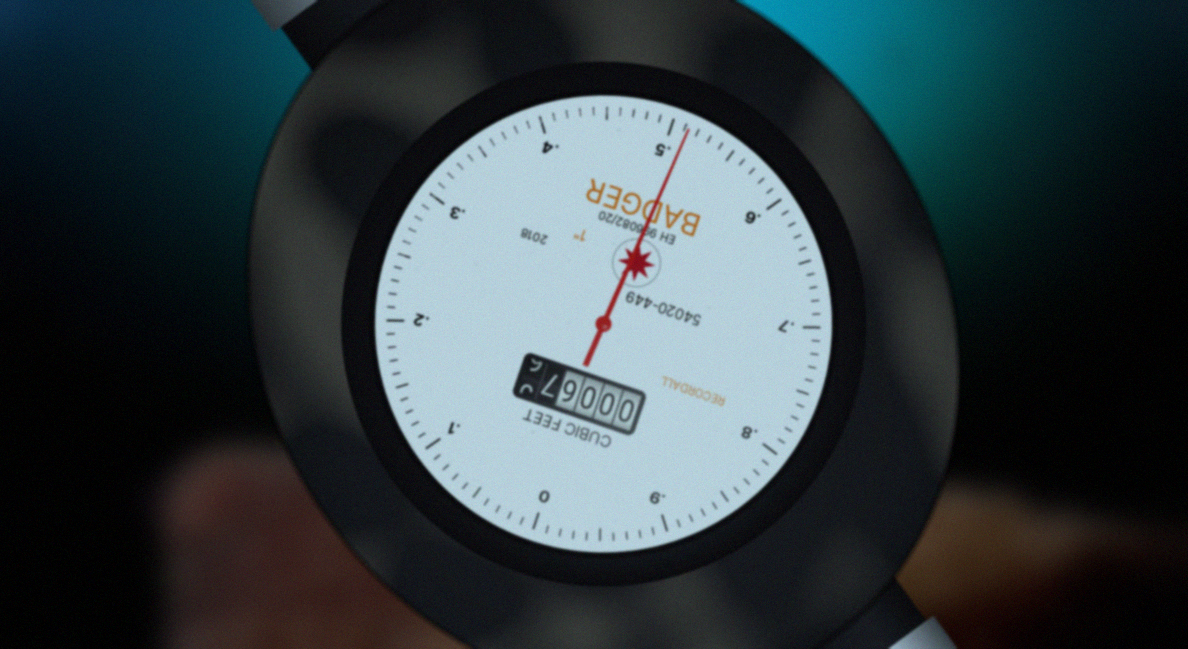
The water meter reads 675.51 ft³
